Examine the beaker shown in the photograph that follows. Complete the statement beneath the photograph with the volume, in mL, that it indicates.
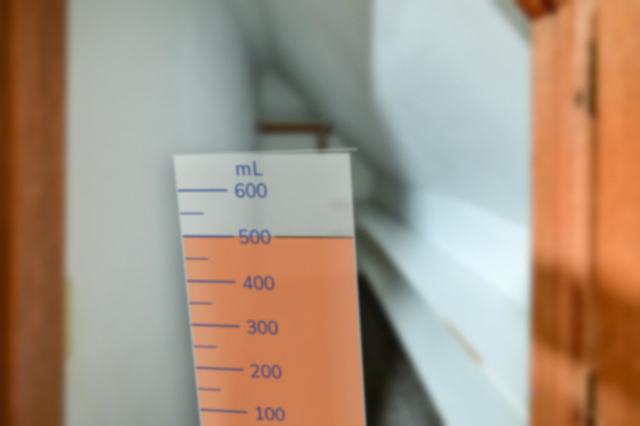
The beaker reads 500 mL
